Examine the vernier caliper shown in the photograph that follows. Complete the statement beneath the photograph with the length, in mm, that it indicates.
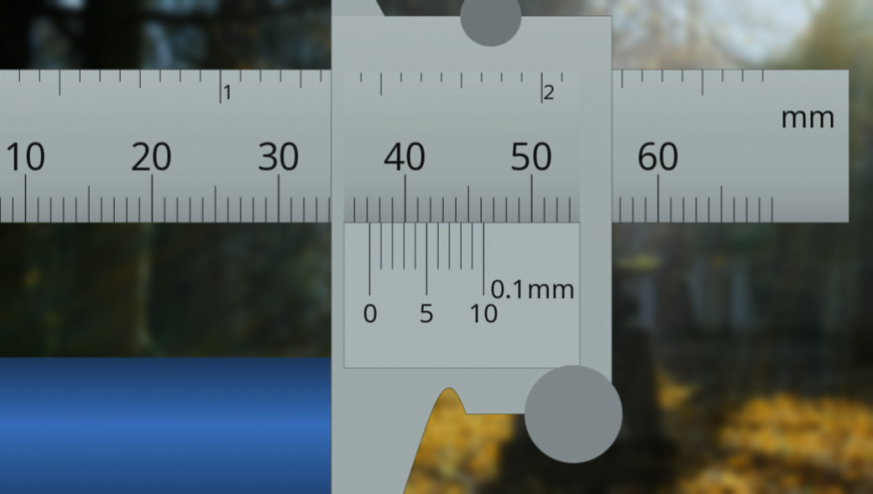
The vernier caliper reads 37.2 mm
